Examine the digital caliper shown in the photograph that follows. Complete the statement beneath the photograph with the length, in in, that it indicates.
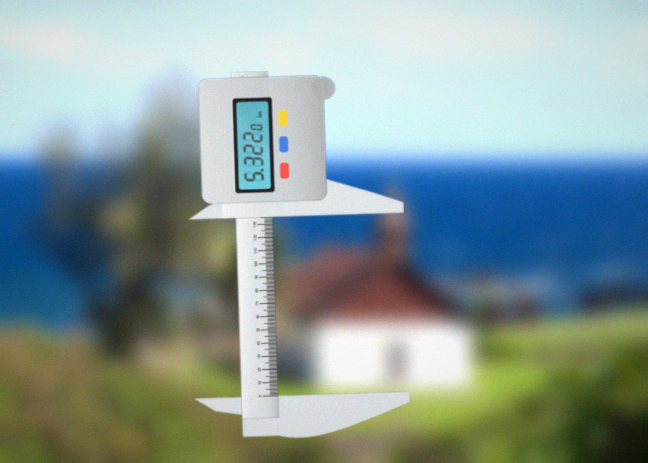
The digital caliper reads 5.3220 in
